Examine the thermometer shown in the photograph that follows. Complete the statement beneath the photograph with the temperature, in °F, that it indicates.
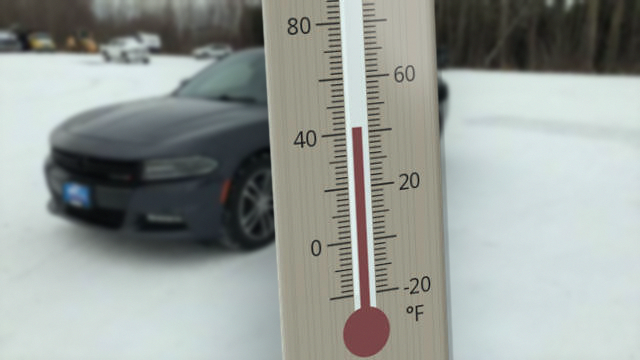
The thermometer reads 42 °F
